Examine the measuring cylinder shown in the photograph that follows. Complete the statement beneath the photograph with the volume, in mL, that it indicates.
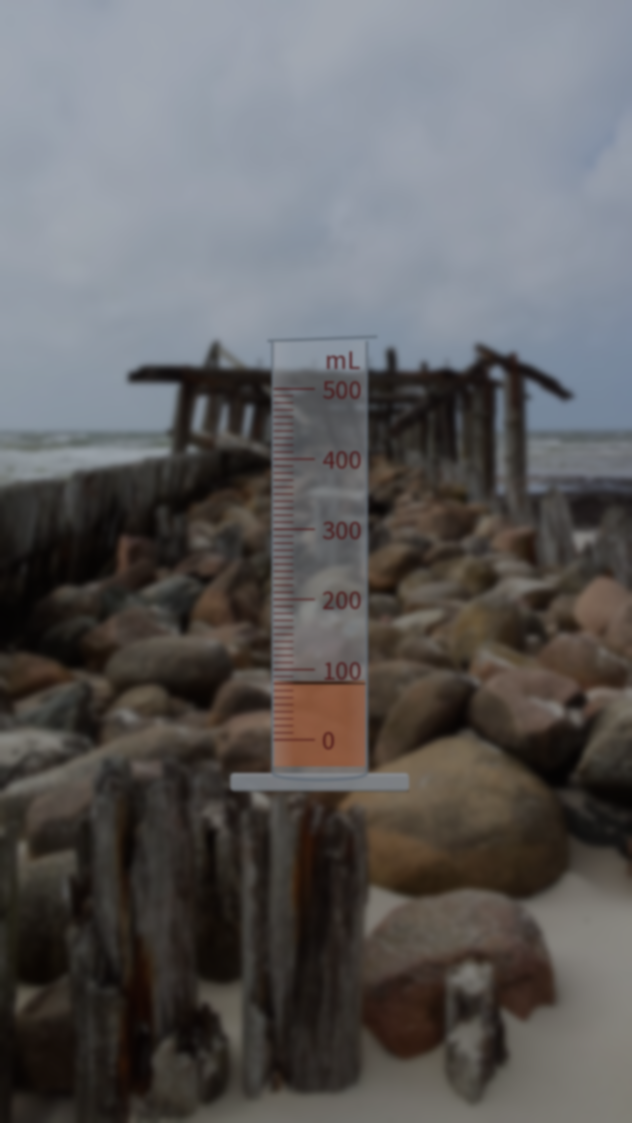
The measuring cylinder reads 80 mL
